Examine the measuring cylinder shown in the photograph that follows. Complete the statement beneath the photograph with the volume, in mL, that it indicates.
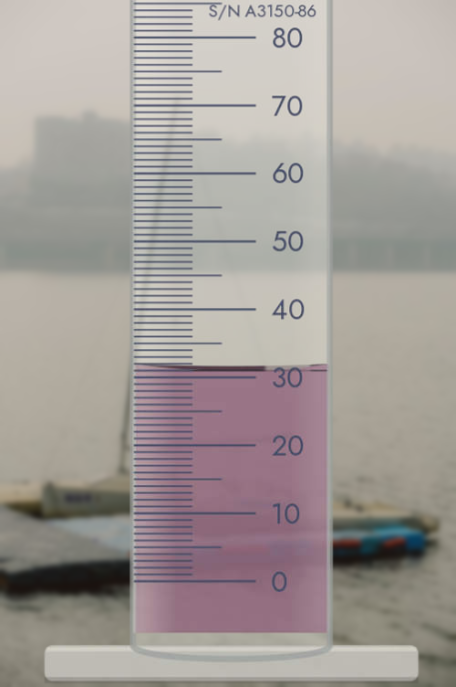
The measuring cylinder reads 31 mL
